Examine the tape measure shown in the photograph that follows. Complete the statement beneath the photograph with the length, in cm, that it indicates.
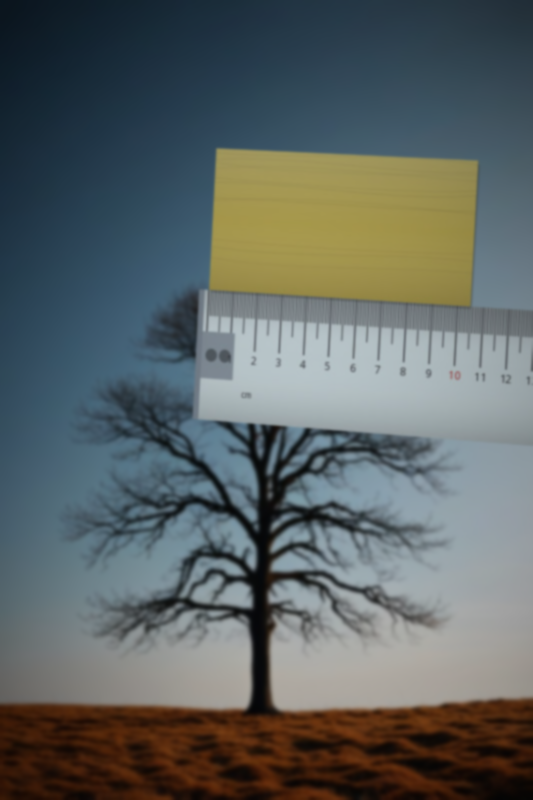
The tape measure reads 10.5 cm
